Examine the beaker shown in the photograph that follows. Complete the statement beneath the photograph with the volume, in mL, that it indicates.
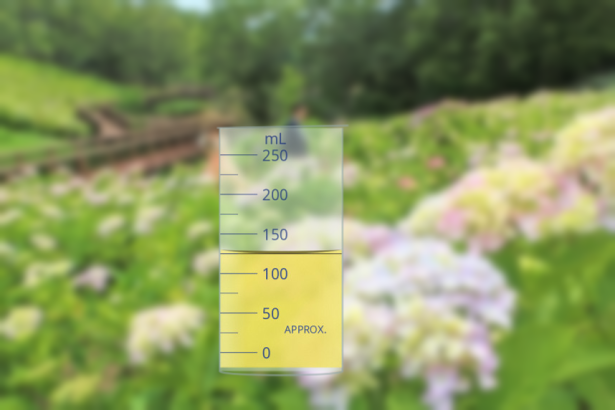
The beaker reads 125 mL
